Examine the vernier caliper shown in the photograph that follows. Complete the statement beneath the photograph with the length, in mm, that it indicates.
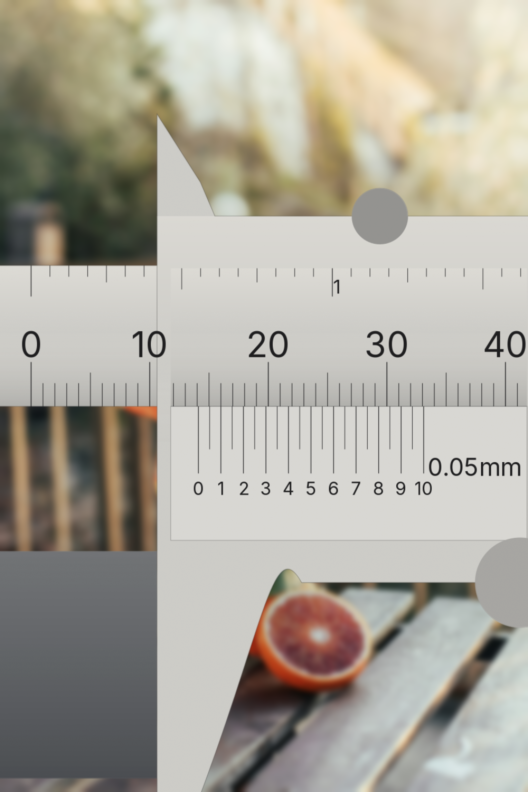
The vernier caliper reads 14.1 mm
